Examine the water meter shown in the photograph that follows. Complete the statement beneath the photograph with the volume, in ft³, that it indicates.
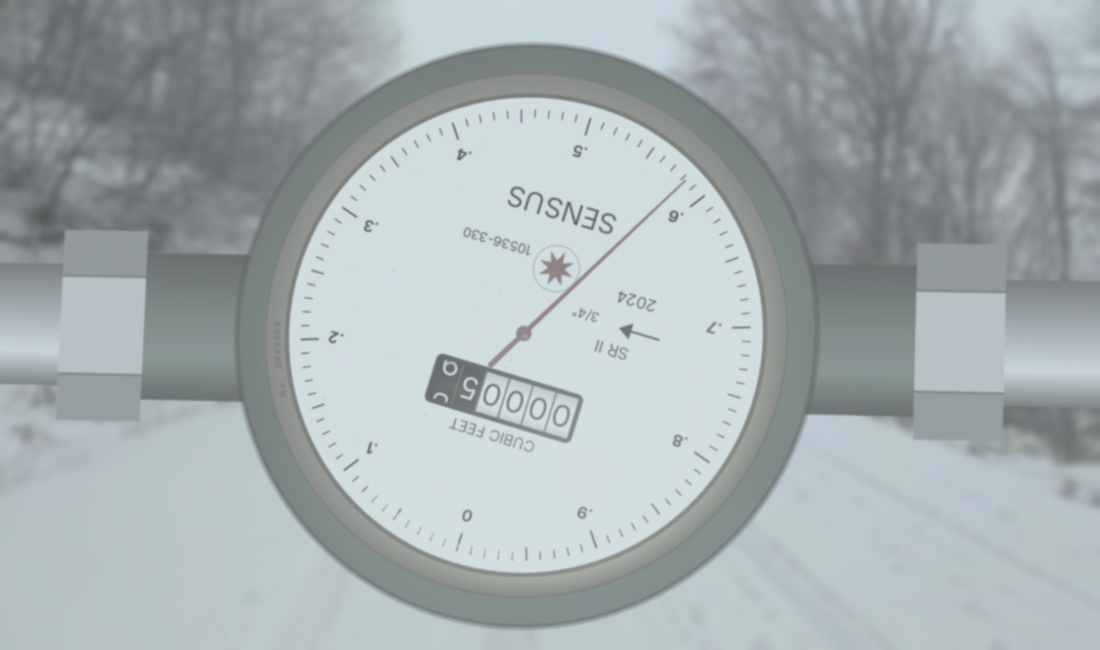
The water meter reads 58.58 ft³
